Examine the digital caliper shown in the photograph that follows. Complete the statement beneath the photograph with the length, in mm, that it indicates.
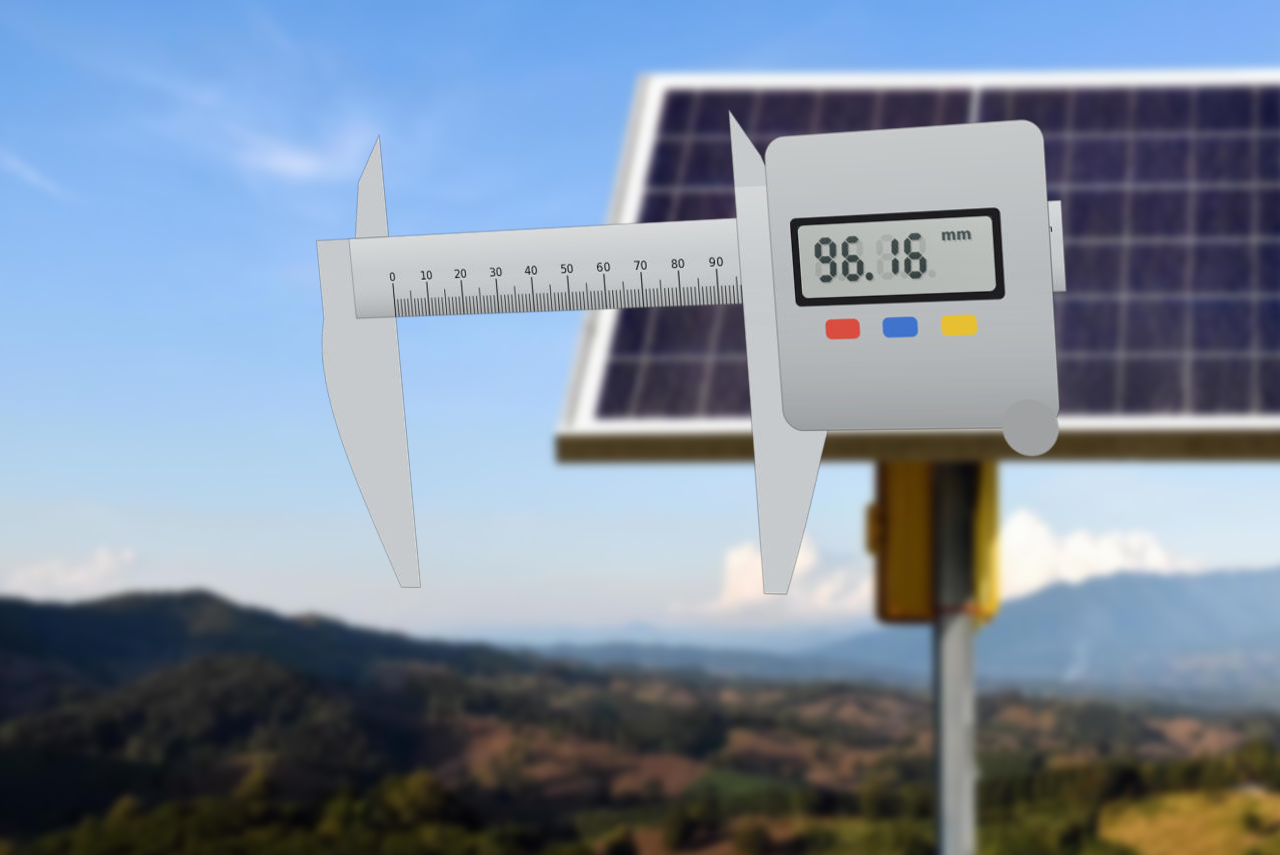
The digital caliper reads 96.16 mm
